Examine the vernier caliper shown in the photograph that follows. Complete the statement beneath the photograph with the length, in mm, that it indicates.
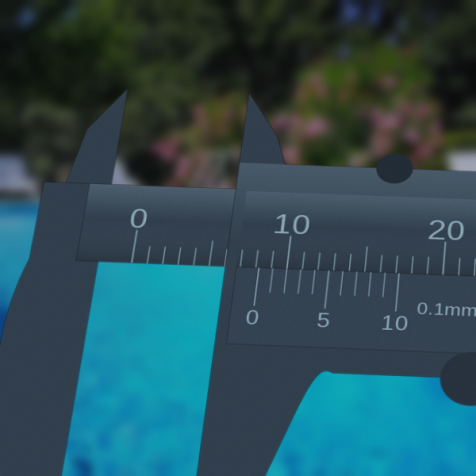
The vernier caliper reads 8.2 mm
